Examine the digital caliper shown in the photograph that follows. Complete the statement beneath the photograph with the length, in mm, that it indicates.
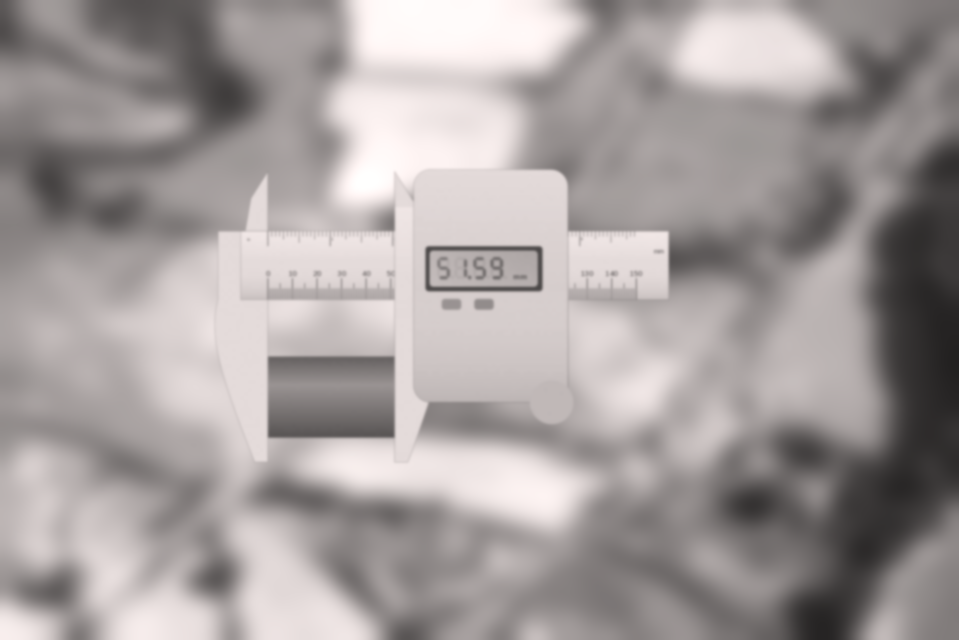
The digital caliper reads 51.59 mm
